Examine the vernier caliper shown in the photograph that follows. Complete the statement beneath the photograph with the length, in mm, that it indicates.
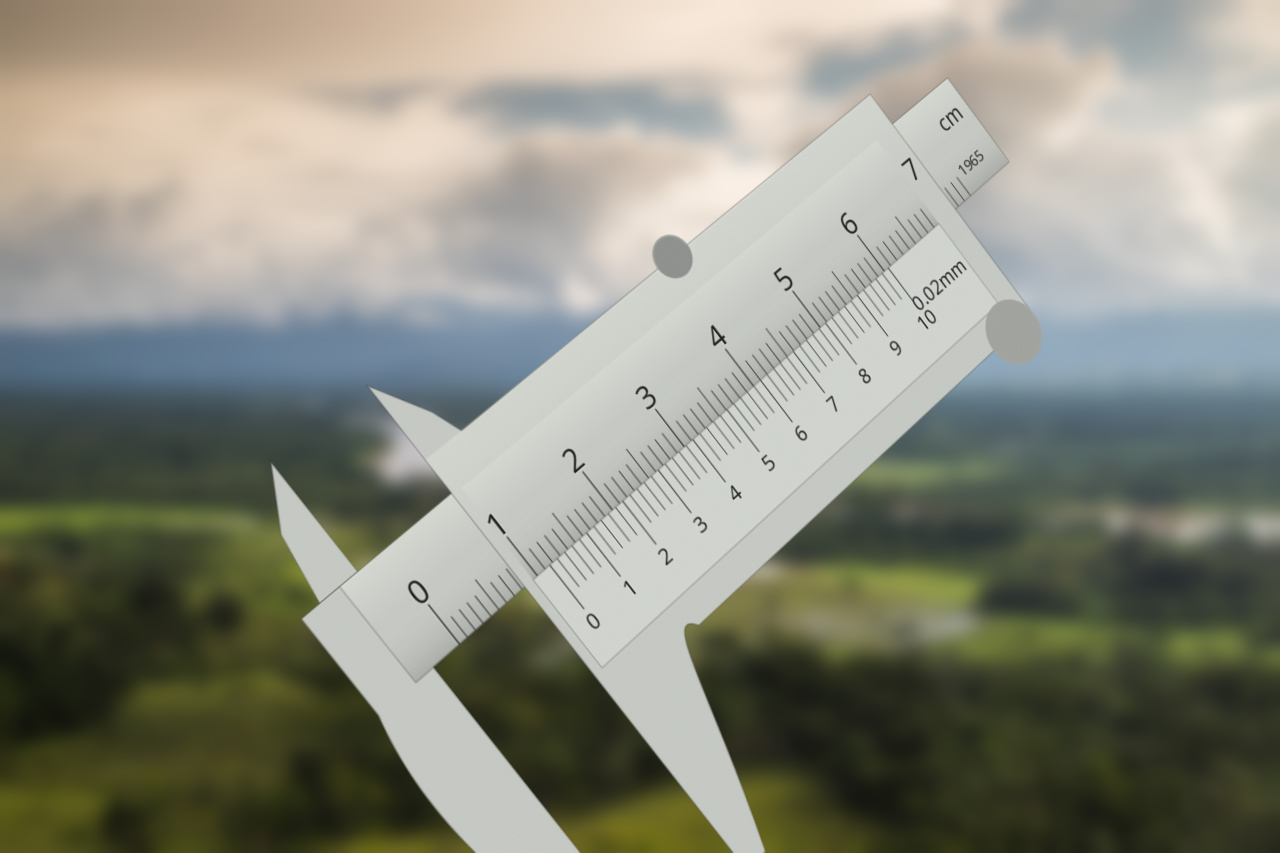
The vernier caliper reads 11.6 mm
